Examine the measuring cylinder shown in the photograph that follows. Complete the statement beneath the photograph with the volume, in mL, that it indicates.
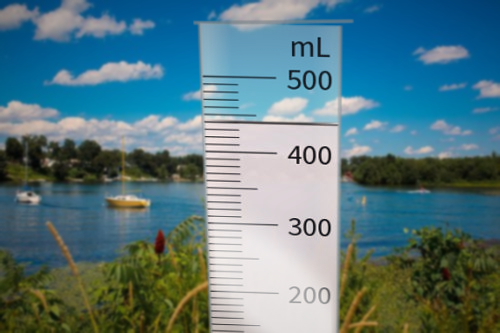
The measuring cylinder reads 440 mL
